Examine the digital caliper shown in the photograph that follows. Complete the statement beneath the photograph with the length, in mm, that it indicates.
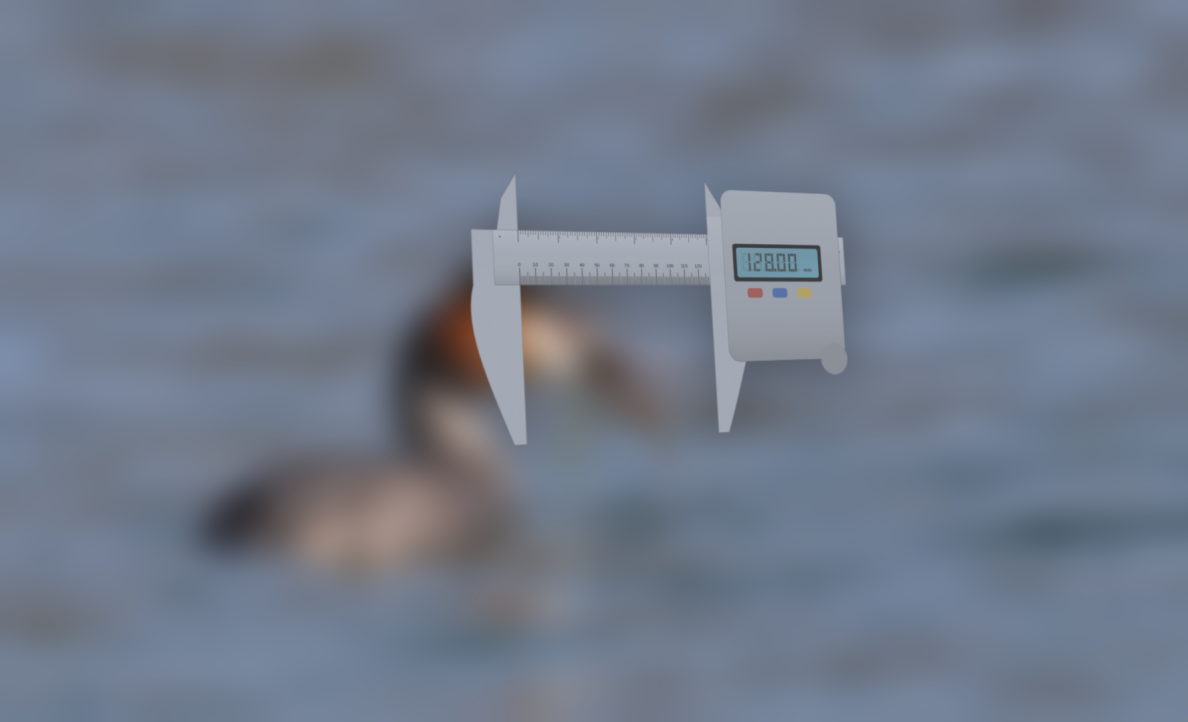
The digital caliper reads 128.00 mm
